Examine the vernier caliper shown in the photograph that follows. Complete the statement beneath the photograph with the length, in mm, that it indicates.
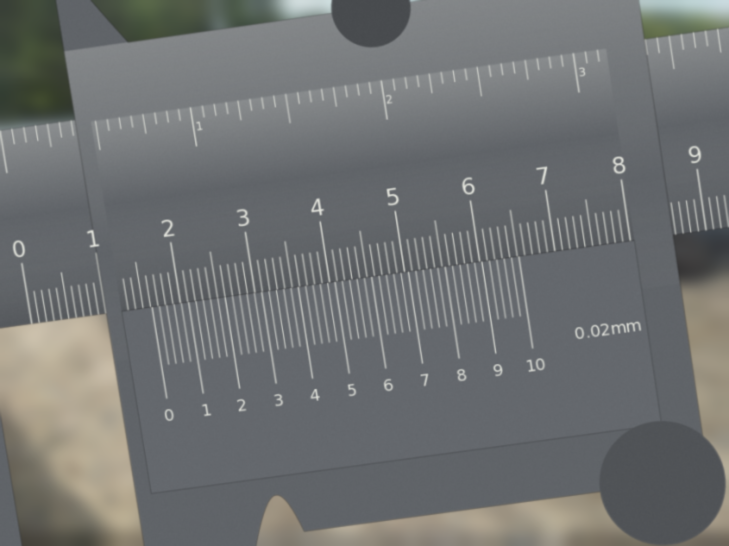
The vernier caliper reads 16.2 mm
